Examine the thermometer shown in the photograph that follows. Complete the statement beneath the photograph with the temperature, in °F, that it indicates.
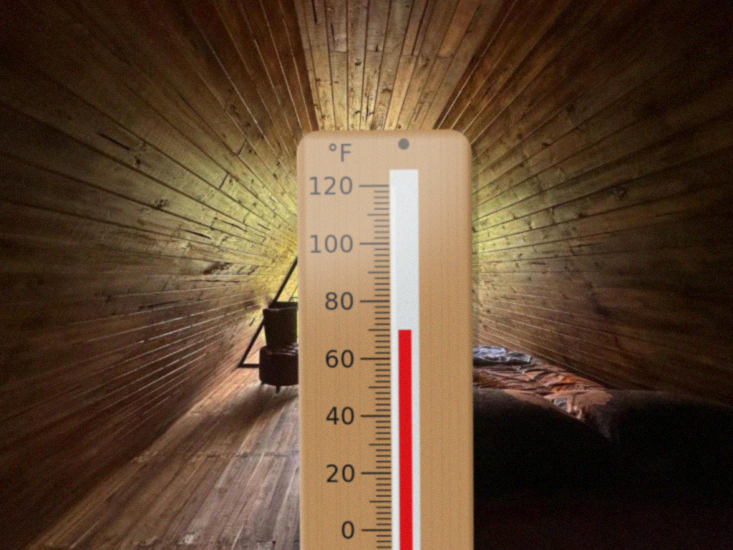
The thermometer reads 70 °F
